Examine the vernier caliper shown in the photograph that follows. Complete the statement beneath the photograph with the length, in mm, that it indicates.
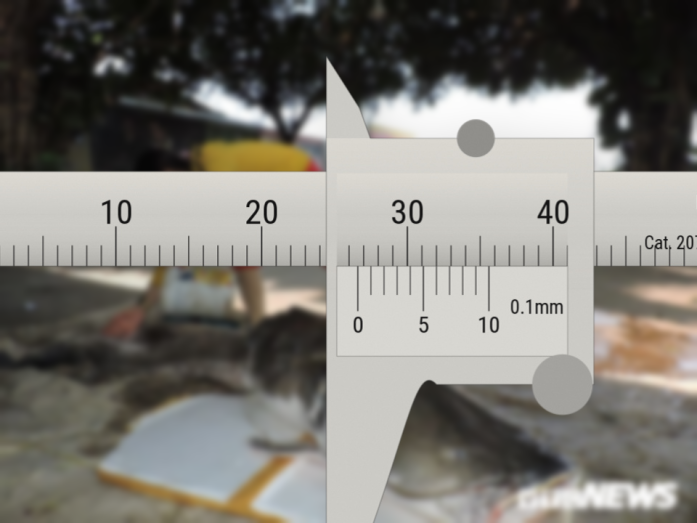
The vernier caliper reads 26.6 mm
